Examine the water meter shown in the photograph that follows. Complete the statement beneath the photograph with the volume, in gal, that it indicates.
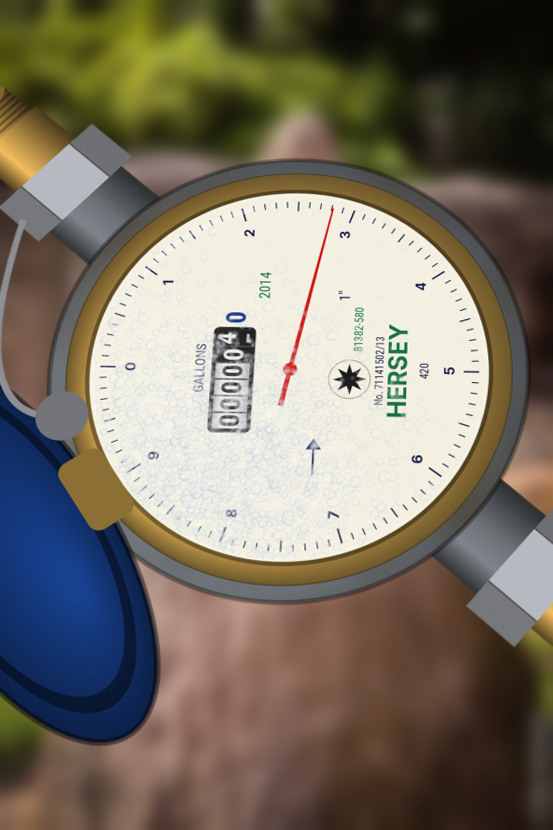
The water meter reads 42.8 gal
